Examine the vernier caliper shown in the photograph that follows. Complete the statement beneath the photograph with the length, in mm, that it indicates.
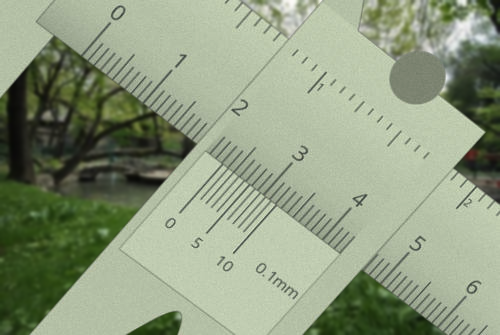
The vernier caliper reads 23.2 mm
